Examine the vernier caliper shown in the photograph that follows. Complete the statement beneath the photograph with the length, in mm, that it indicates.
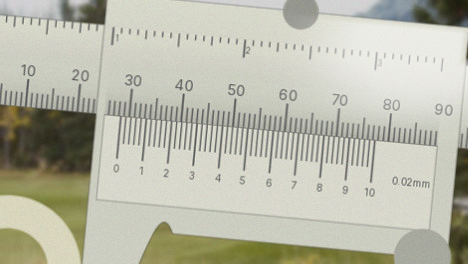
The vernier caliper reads 28.4 mm
